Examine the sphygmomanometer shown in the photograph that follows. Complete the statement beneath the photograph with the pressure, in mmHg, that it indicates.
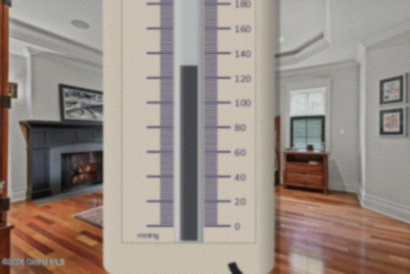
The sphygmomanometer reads 130 mmHg
